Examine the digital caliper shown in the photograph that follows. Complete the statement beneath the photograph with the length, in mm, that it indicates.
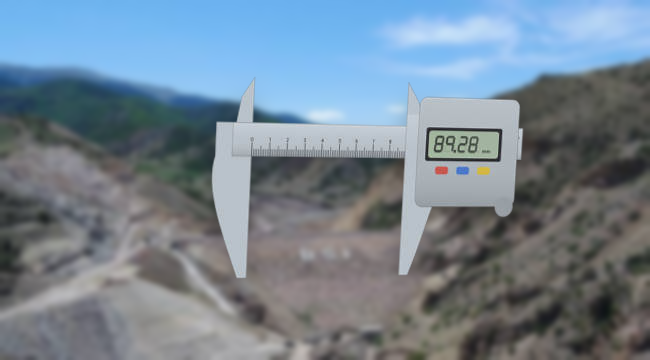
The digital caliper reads 89.28 mm
